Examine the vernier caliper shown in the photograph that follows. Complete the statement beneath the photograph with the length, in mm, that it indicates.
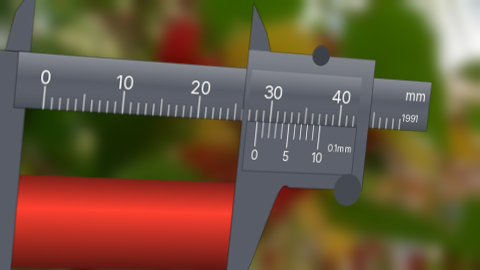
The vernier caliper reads 28.2 mm
